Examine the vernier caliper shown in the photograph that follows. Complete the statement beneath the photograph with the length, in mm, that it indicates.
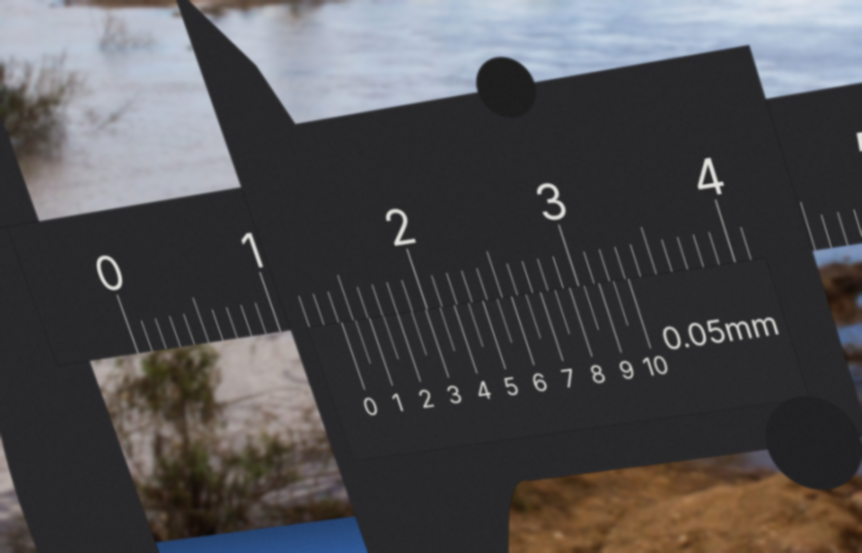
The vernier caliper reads 14.2 mm
